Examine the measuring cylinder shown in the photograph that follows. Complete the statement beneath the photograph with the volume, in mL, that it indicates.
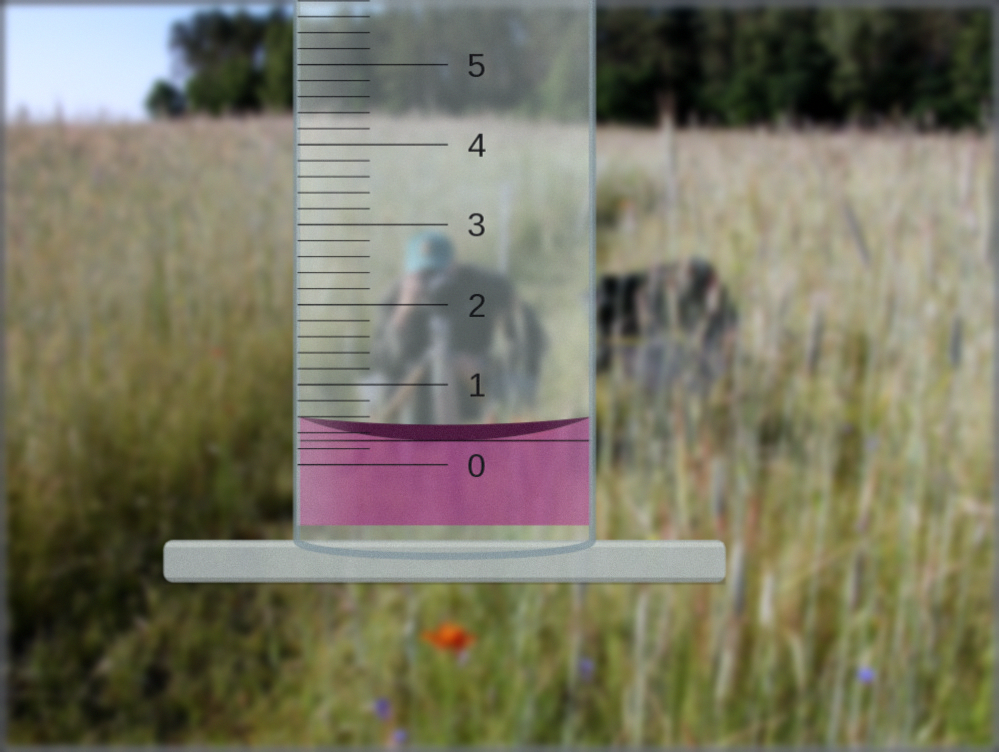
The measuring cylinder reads 0.3 mL
